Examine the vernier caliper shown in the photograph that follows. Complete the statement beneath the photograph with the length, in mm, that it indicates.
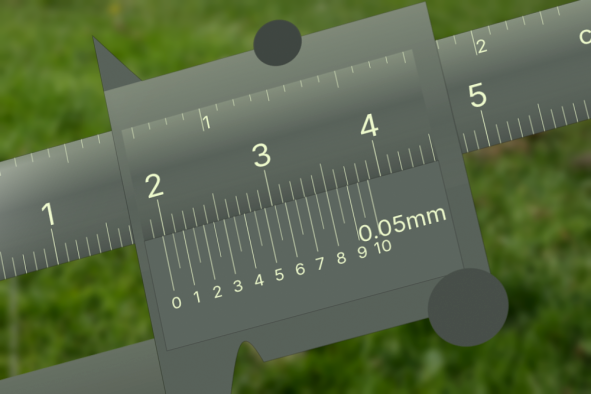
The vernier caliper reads 19.8 mm
